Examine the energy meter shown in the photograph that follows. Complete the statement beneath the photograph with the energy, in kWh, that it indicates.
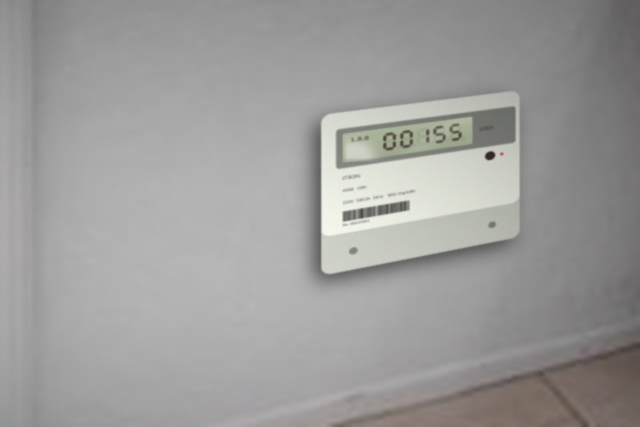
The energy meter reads 155 kWh
